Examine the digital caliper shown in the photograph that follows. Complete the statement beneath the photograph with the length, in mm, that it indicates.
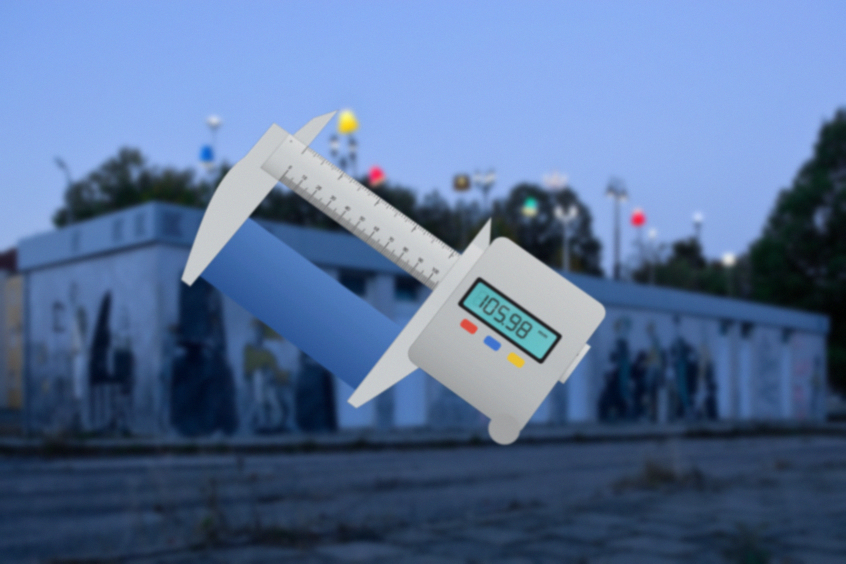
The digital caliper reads 105.98 mm
